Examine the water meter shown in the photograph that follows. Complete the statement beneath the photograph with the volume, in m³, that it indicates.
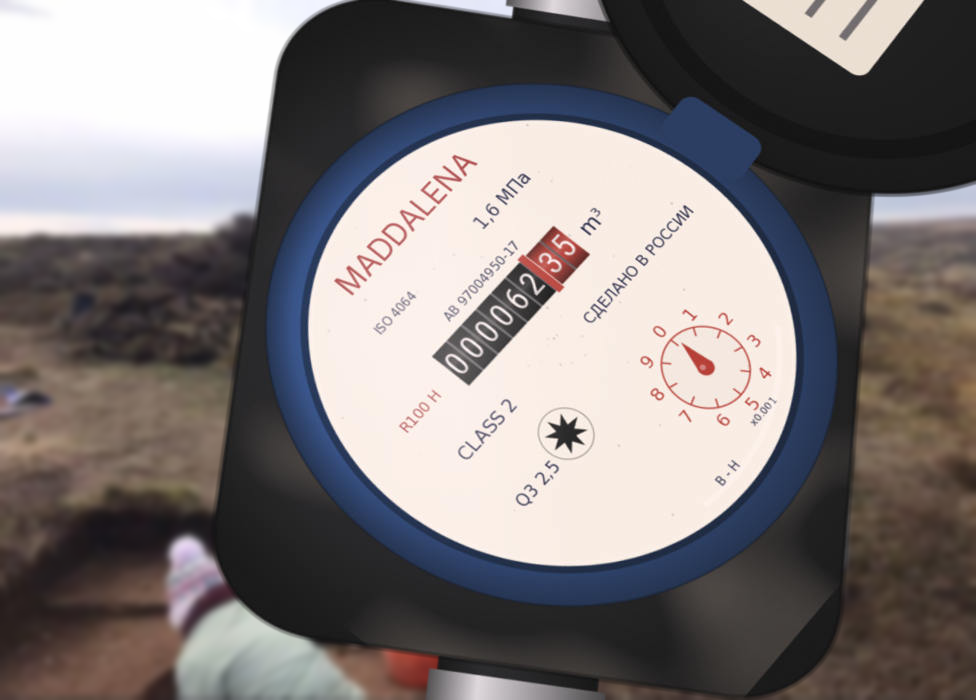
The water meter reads 62.350 m³
